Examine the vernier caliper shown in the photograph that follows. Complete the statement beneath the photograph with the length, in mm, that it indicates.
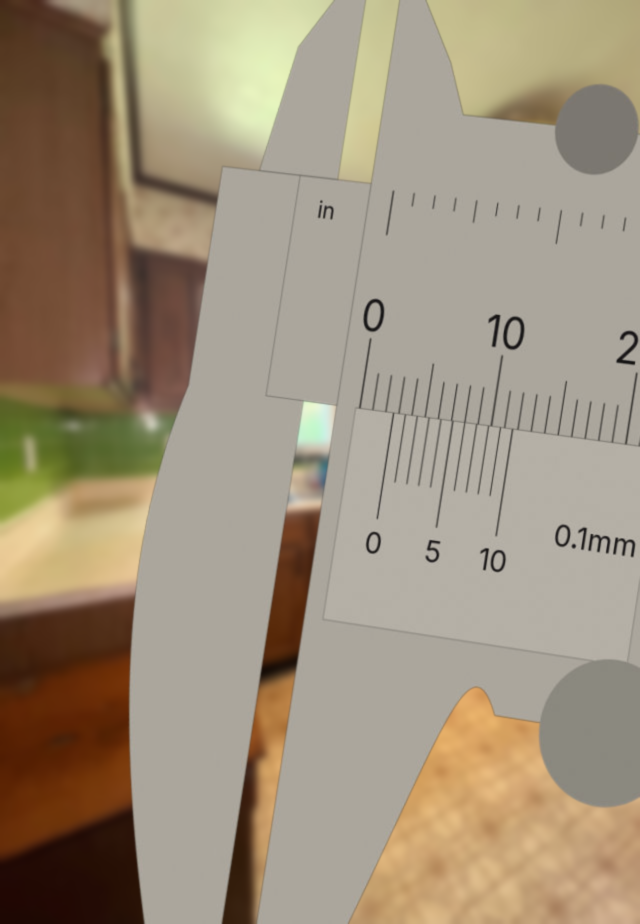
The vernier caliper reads 2.6 mm
